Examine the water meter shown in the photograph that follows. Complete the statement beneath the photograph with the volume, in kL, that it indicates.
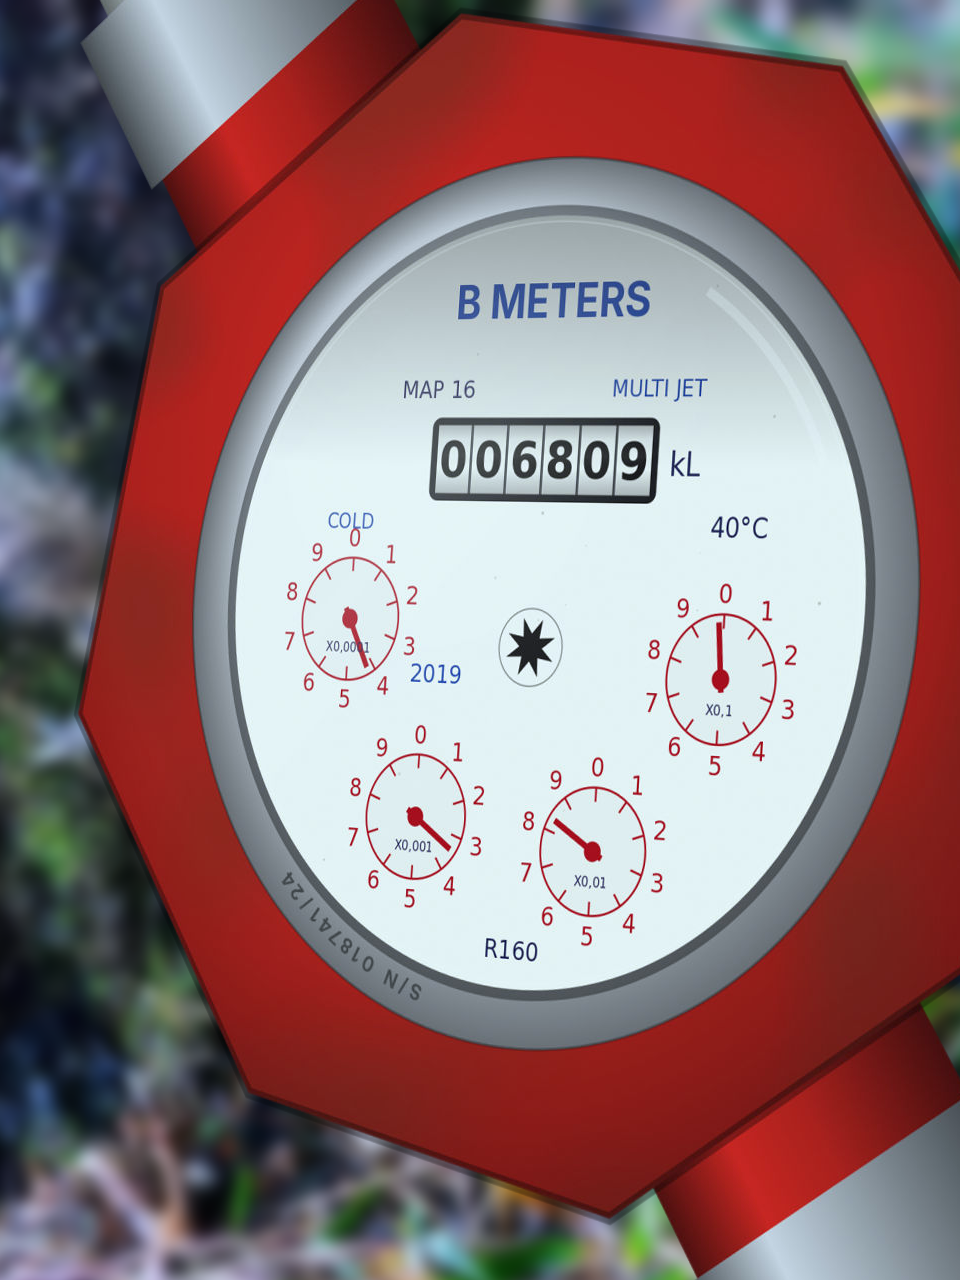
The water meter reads 6808.9834 kL
